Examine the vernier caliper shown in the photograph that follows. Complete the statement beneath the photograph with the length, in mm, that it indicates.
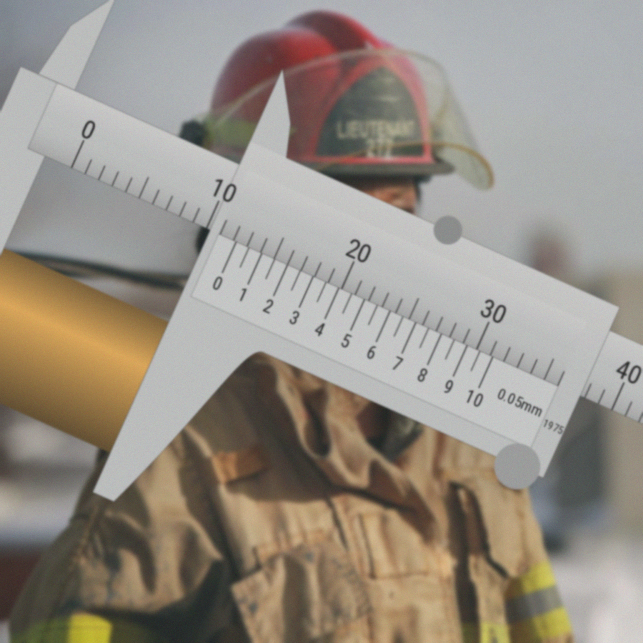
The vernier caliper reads 12.2 mm
